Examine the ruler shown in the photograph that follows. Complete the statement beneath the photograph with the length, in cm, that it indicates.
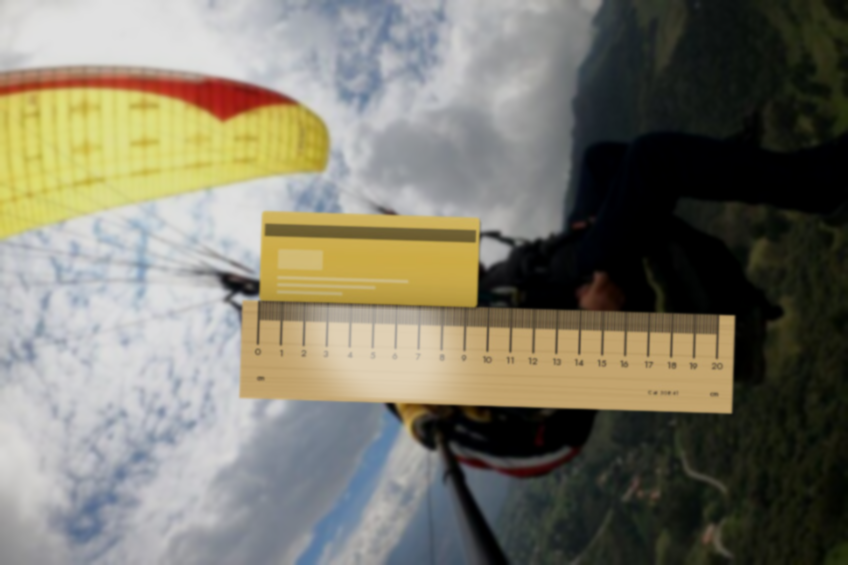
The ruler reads 9.5 cm
